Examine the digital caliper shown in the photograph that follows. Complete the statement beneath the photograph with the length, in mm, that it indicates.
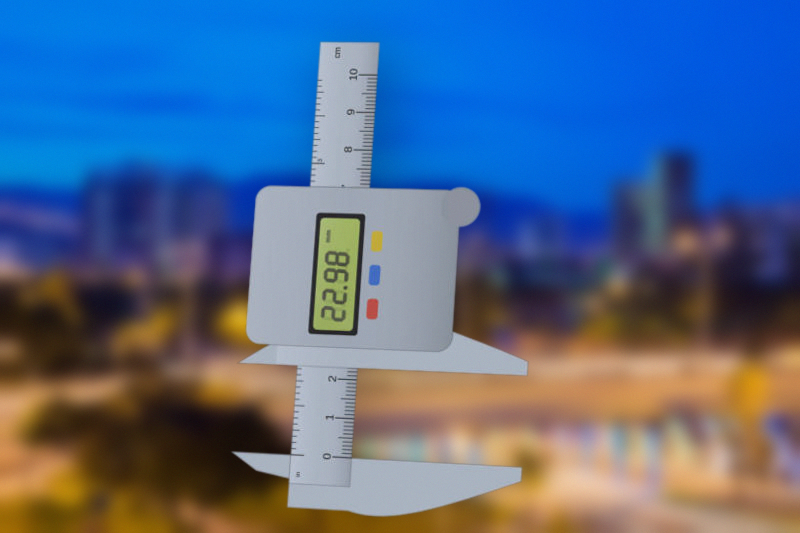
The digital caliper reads 22.98 mm
